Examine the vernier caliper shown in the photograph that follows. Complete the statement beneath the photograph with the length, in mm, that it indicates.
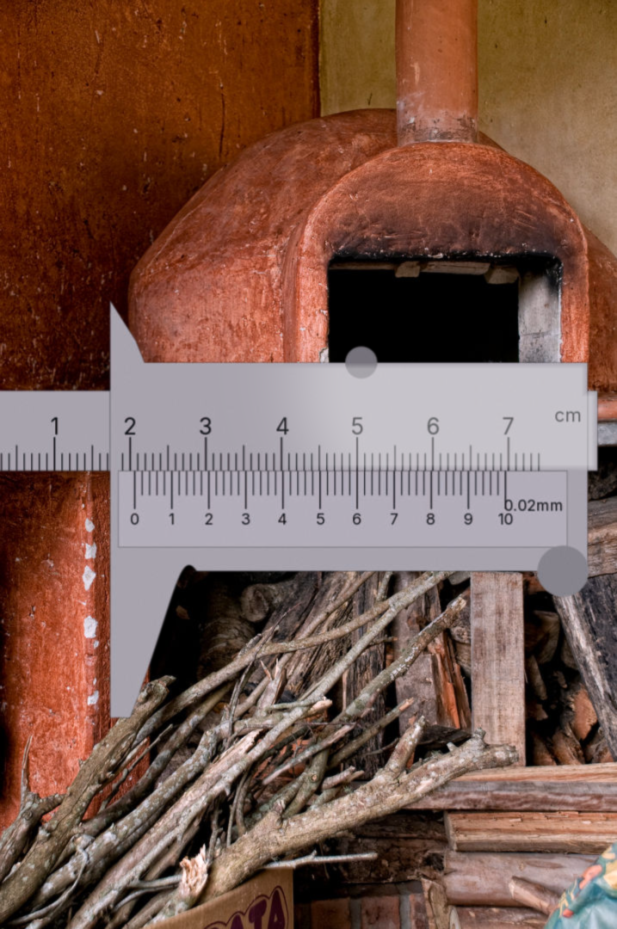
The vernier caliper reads 20.6 mm
